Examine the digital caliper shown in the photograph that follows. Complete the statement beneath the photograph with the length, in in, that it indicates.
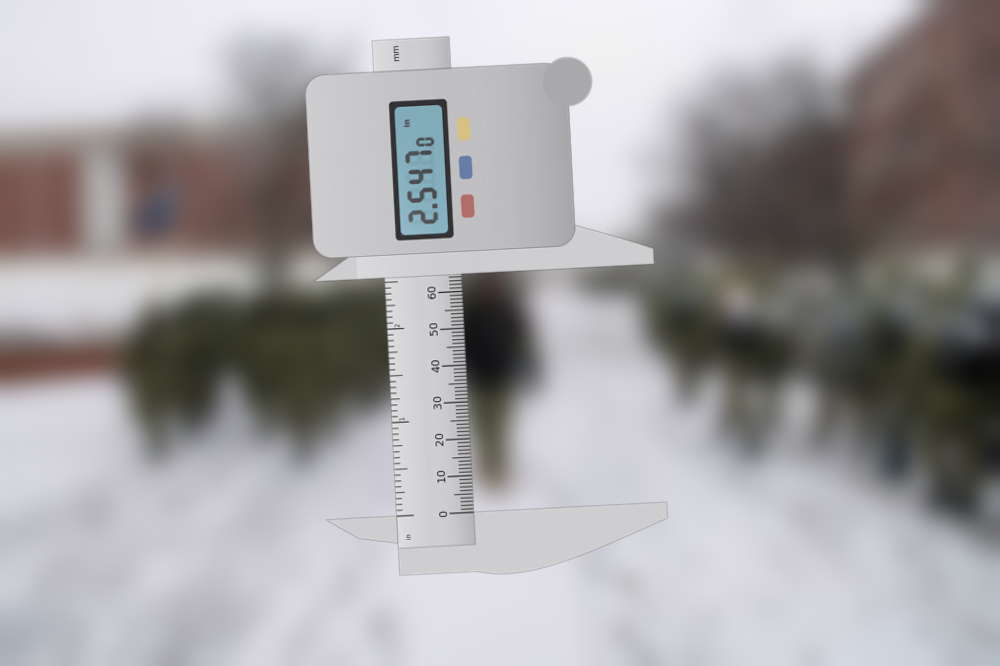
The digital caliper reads 2.5470 in
